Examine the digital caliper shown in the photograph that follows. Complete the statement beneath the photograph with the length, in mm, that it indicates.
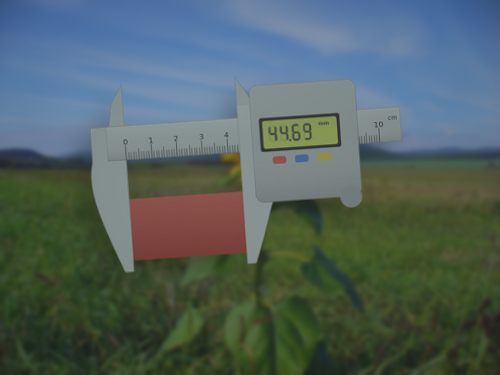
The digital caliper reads 44.69 mm
